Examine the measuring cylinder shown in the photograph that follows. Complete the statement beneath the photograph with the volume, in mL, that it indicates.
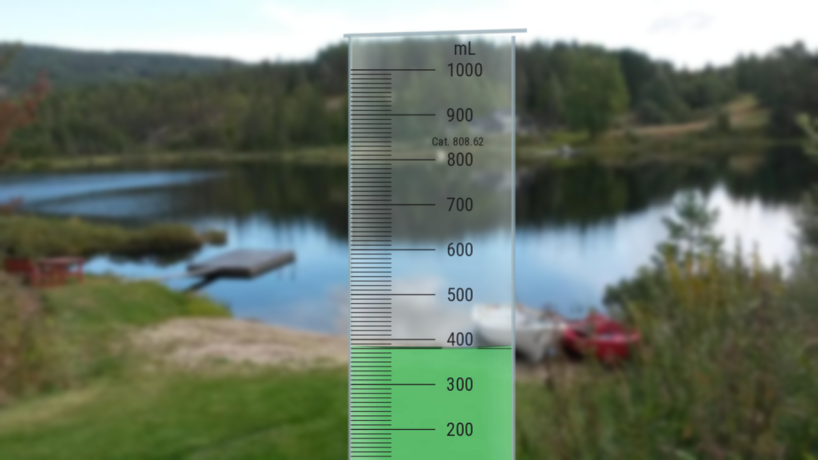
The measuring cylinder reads 380 mL
